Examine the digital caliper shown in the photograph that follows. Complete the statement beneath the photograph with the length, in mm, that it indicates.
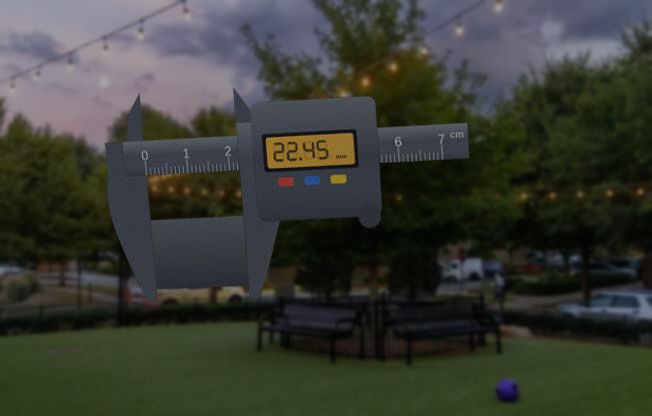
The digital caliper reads 22.45 mm
